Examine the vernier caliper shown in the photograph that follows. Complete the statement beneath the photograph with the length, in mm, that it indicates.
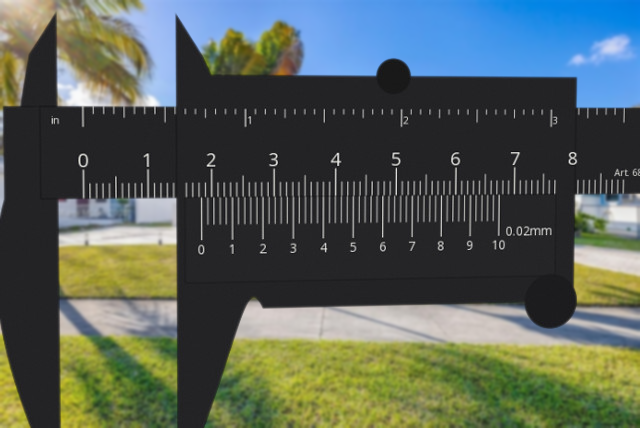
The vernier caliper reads 18.4 mm
